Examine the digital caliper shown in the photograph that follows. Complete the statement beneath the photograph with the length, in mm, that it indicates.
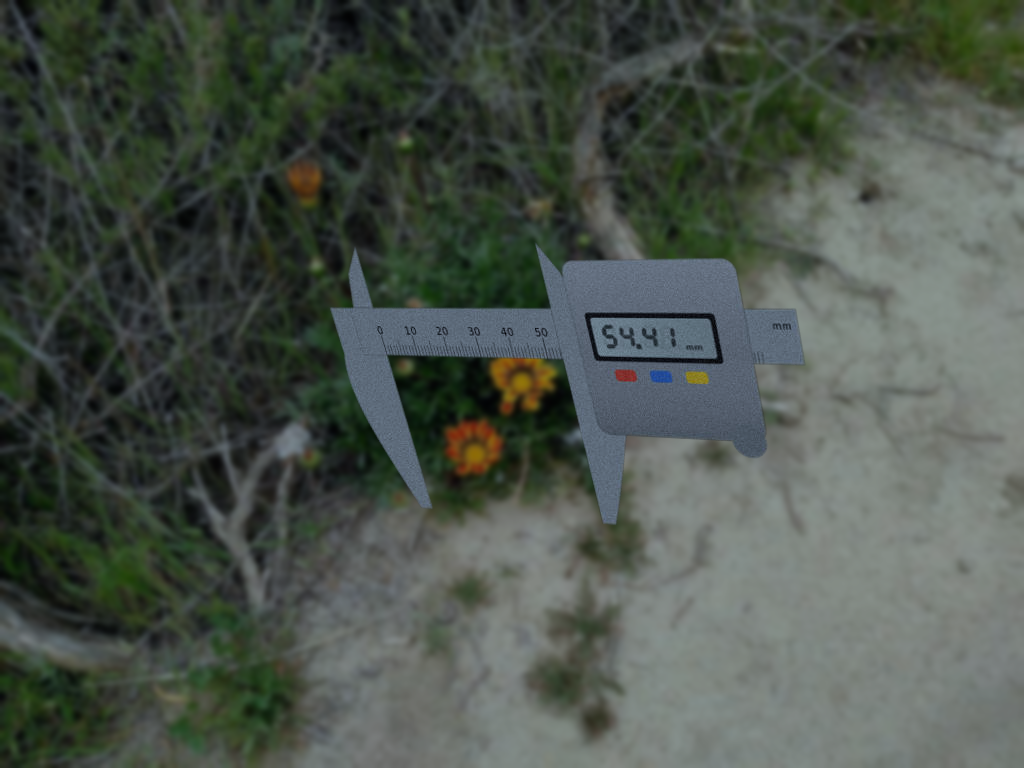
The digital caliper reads 54.41 mm
